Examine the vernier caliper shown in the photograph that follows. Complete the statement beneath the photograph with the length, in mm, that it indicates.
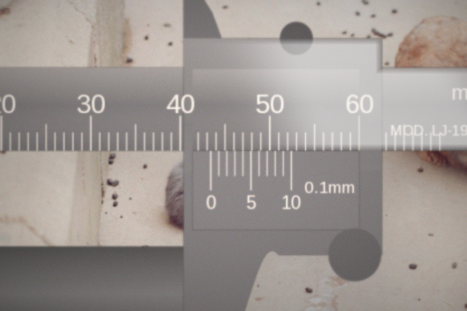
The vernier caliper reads 43.4 mm
